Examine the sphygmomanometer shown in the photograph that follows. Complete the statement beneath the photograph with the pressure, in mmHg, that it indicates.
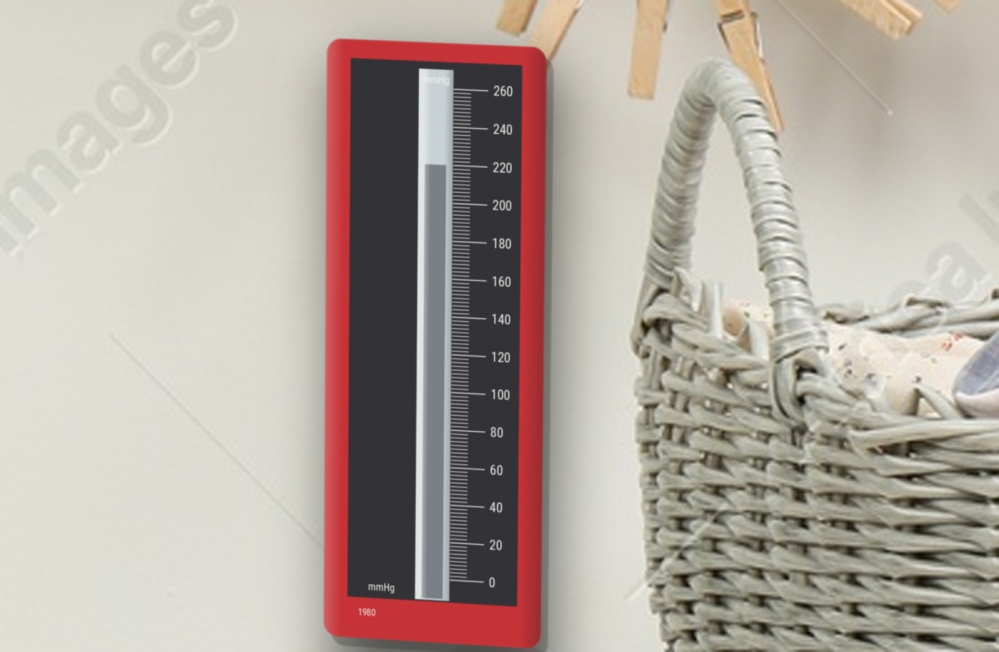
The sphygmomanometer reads 220 mmHg
